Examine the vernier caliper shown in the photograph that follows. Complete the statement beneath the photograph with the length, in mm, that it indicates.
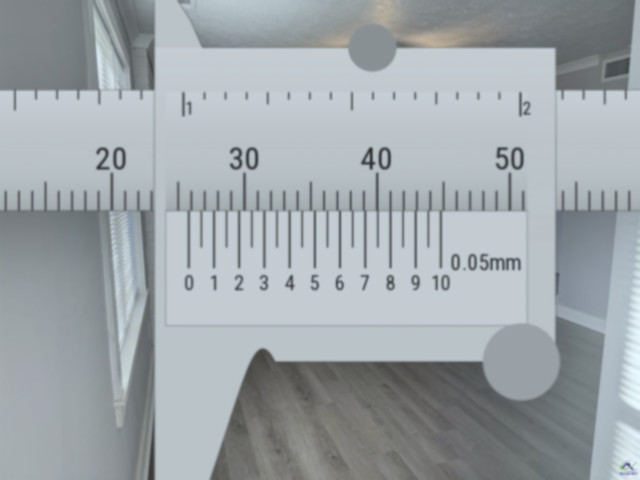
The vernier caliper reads 25.8 mm
